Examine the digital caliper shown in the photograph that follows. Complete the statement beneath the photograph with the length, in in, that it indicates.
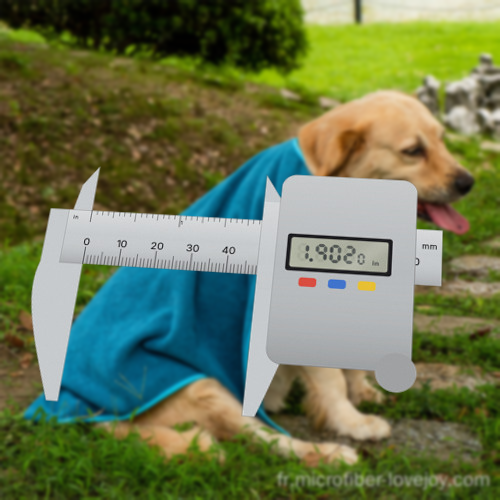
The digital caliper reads 1.9020 in
